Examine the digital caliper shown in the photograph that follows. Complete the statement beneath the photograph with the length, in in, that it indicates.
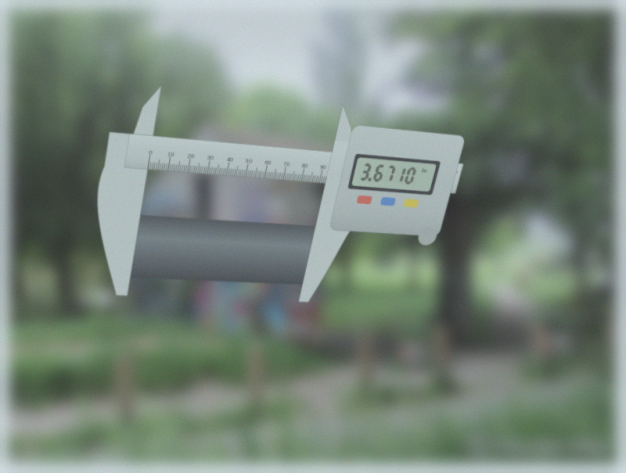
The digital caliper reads 3.6710 in
